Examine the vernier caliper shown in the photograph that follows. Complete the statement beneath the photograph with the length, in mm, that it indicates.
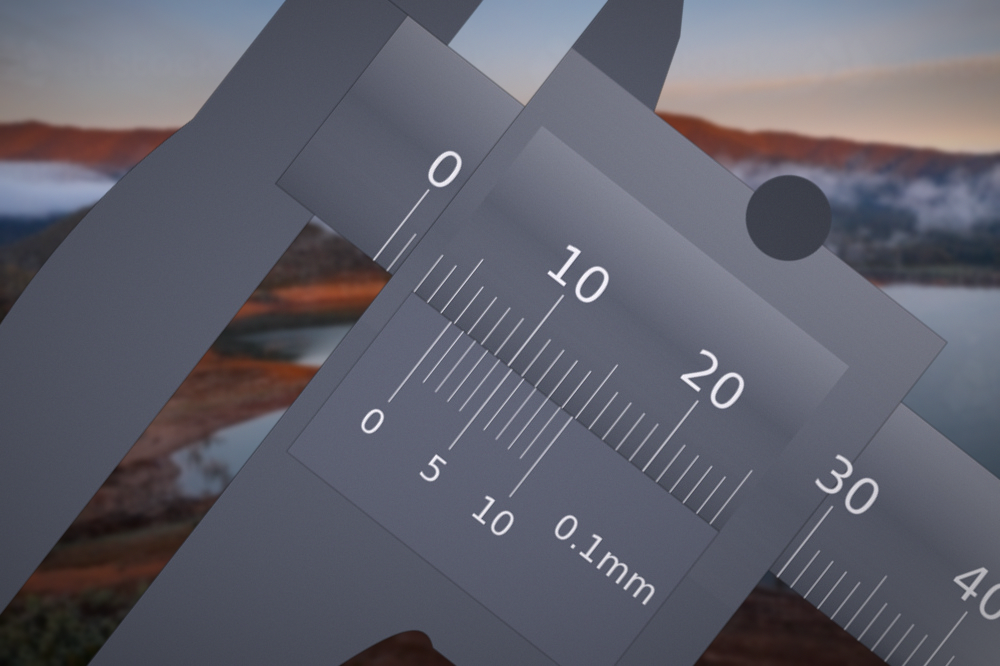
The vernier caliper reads 5.8 mm
